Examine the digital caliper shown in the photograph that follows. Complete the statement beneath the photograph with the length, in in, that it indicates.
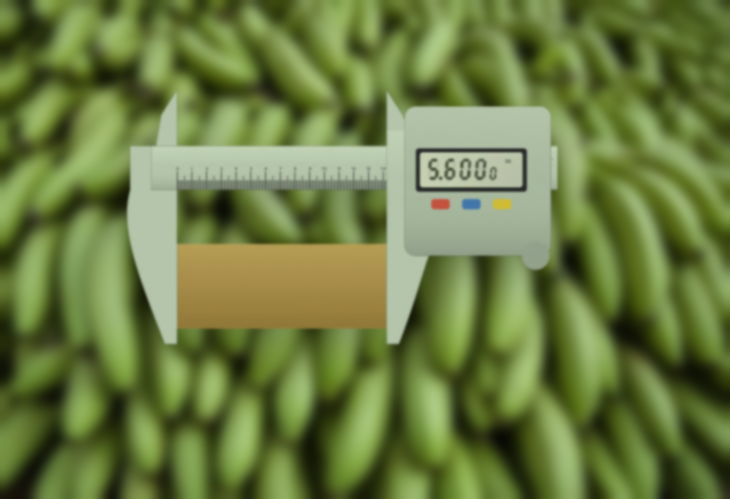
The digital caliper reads 5.6000 in
